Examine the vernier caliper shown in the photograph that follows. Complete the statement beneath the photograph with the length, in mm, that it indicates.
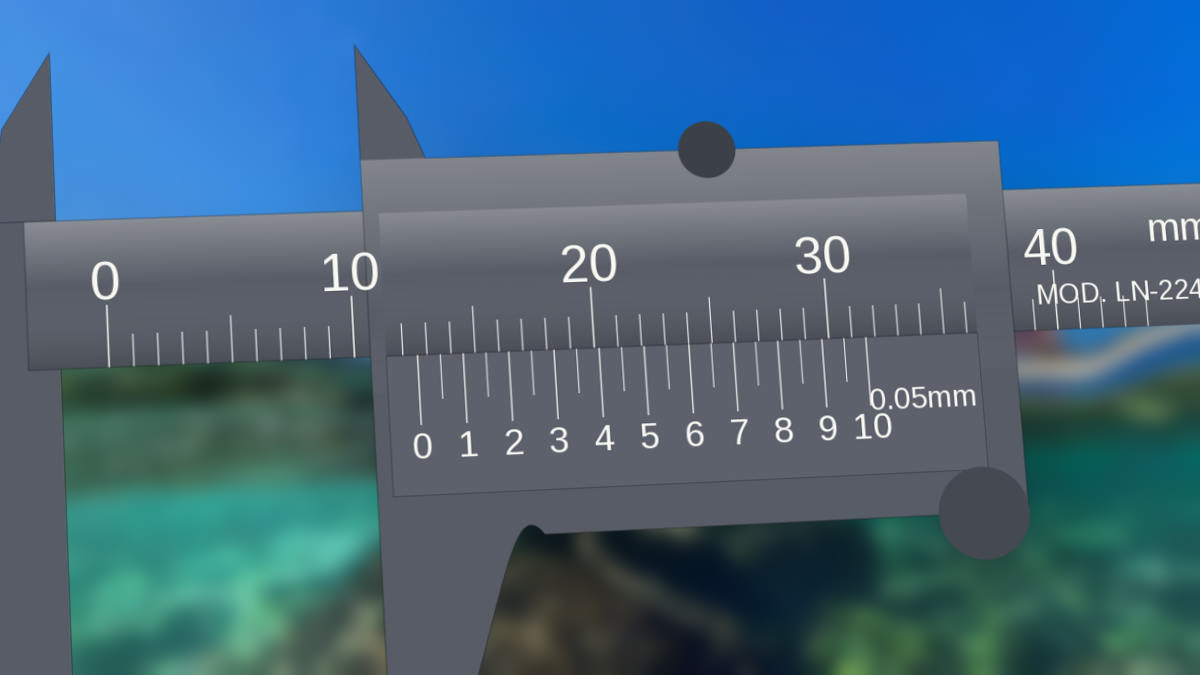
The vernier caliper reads 12.6 mm
